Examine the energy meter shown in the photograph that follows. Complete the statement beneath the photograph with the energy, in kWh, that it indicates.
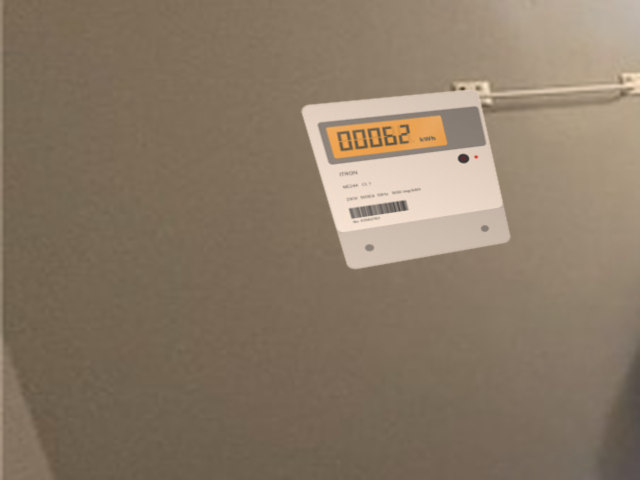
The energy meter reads 62 kWh
